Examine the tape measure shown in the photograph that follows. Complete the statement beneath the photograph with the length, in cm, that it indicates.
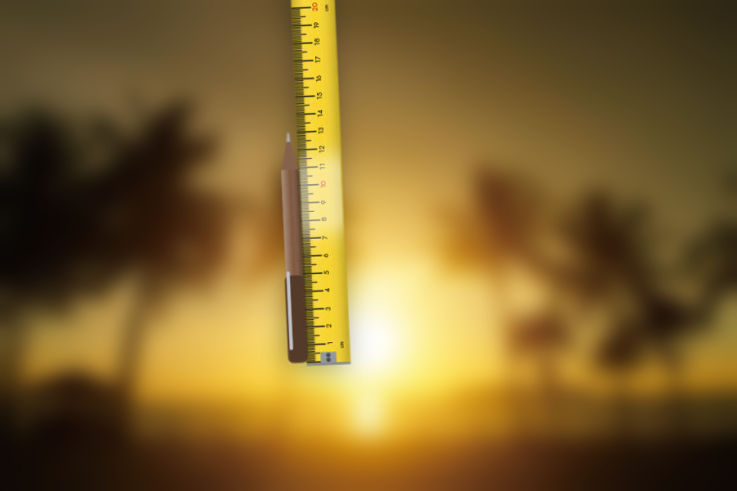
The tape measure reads 13 cm
